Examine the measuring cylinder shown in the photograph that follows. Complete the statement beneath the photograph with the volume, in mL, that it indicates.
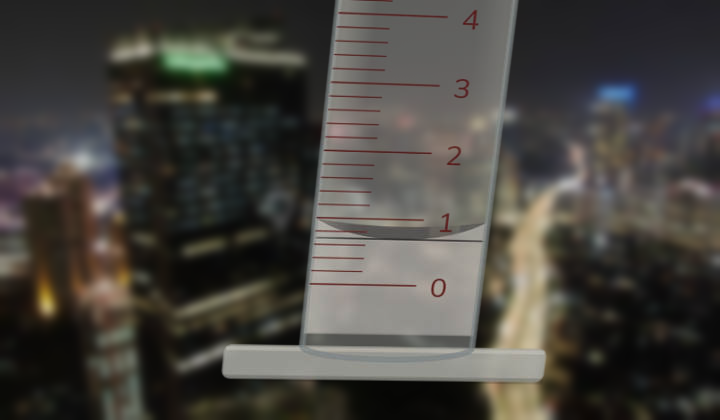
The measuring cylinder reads 0.7 mL
